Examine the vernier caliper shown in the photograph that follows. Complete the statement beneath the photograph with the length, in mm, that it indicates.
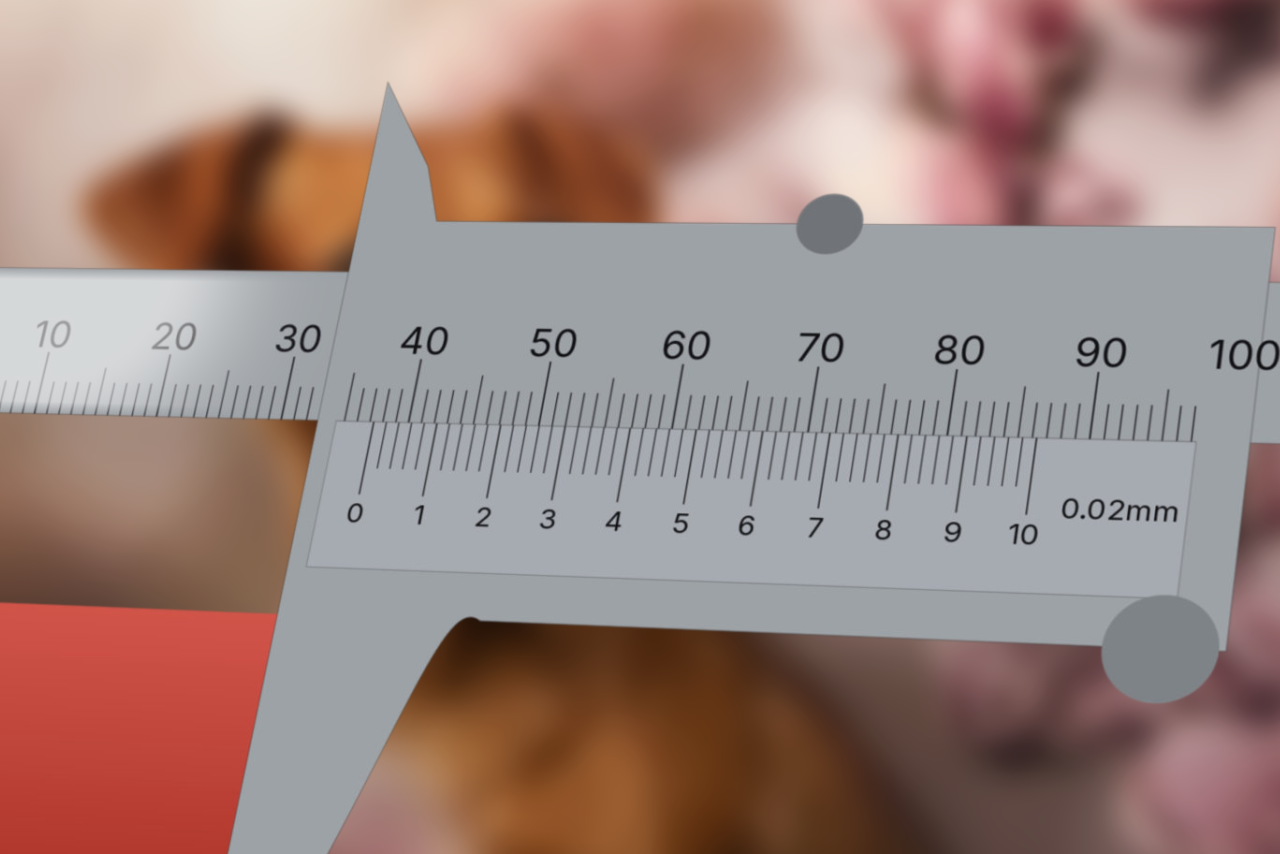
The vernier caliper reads 37.3 mm
